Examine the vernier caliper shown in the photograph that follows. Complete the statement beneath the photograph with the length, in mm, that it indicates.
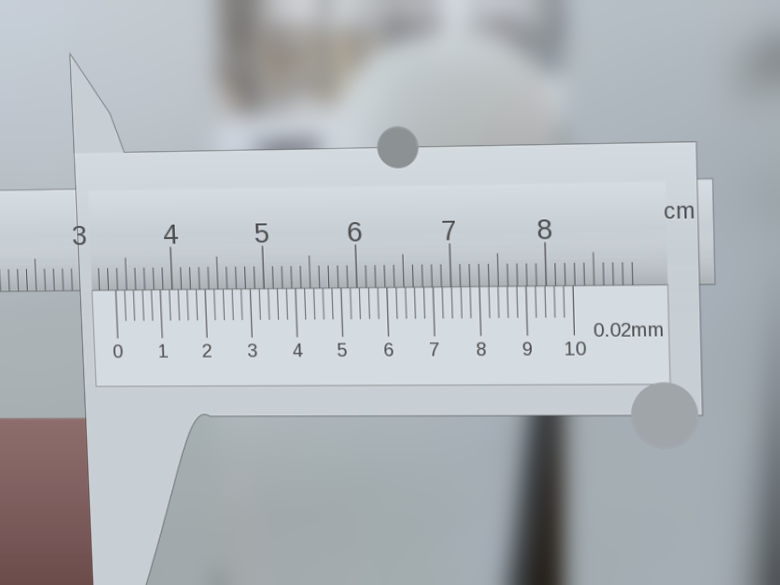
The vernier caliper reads 33.8 mm
